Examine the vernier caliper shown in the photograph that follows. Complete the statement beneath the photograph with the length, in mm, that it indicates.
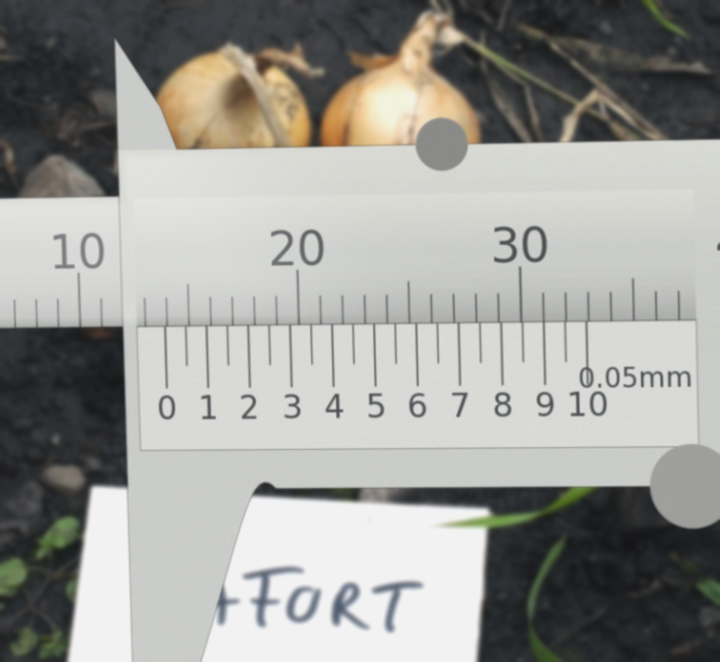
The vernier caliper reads 13.9 mm
